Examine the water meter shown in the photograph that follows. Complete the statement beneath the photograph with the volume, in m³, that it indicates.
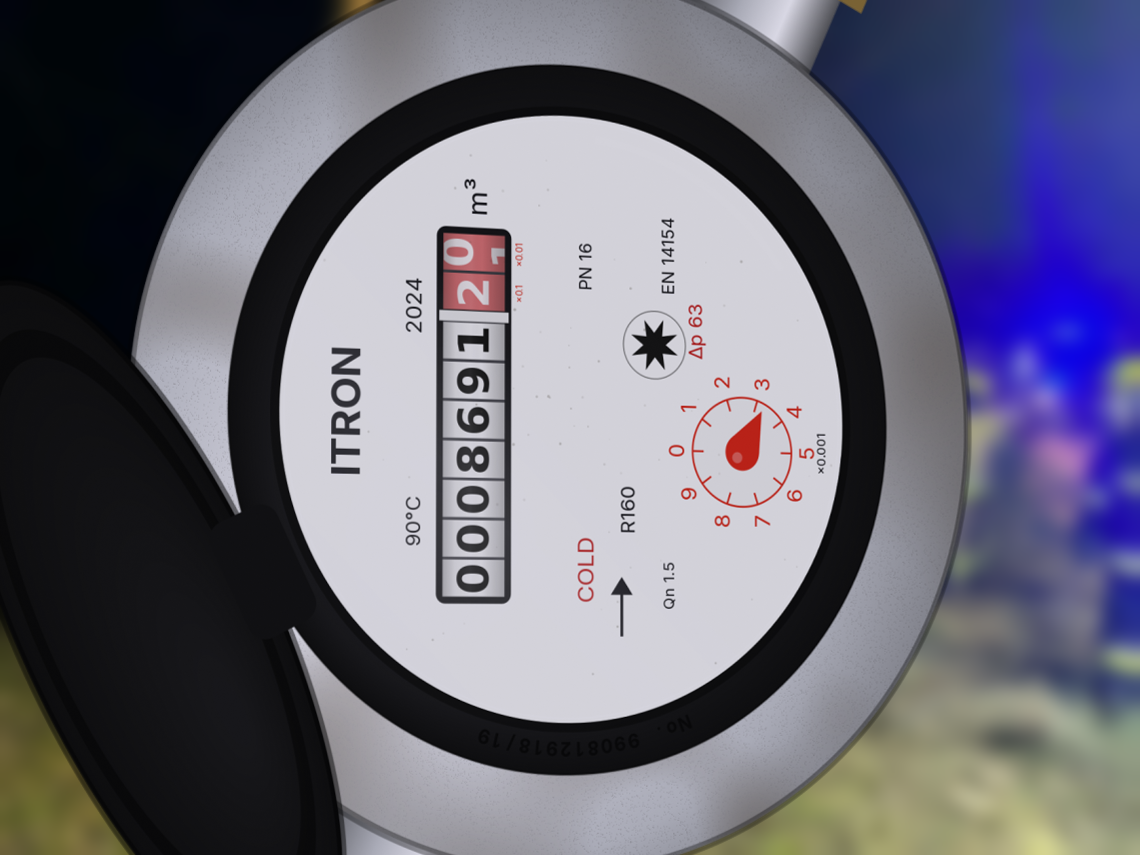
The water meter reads 8691.203 m³
